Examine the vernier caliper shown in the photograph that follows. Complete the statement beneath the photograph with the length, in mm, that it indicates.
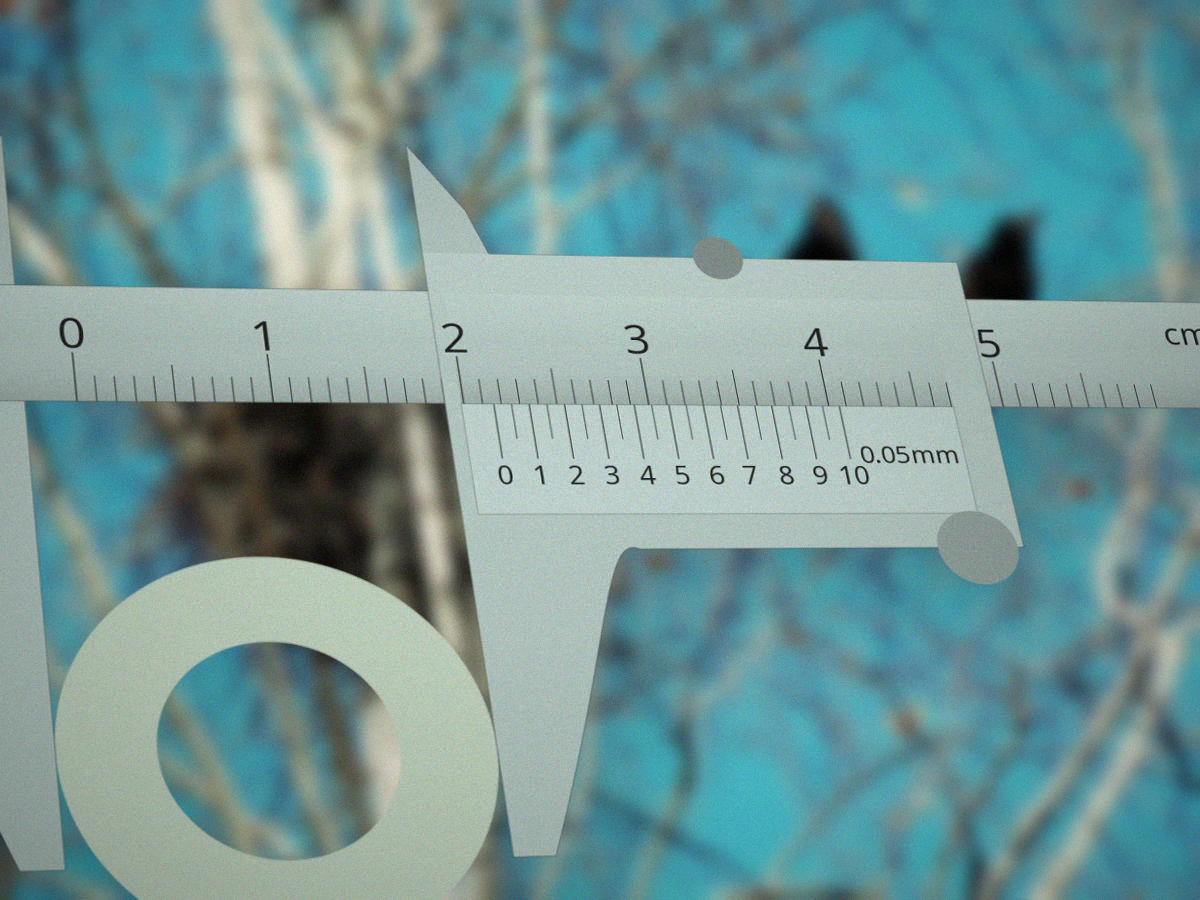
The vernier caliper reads 21.6 mm
